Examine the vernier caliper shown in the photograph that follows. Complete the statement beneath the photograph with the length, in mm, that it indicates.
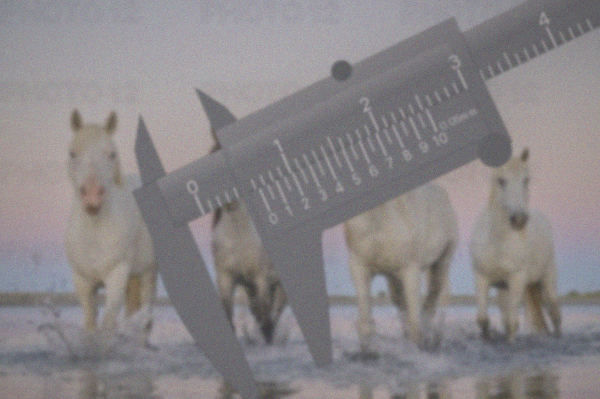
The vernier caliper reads 6.4 mm
